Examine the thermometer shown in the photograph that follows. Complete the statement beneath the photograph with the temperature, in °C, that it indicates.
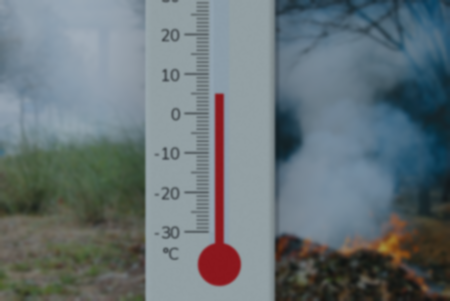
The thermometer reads 5 °C
